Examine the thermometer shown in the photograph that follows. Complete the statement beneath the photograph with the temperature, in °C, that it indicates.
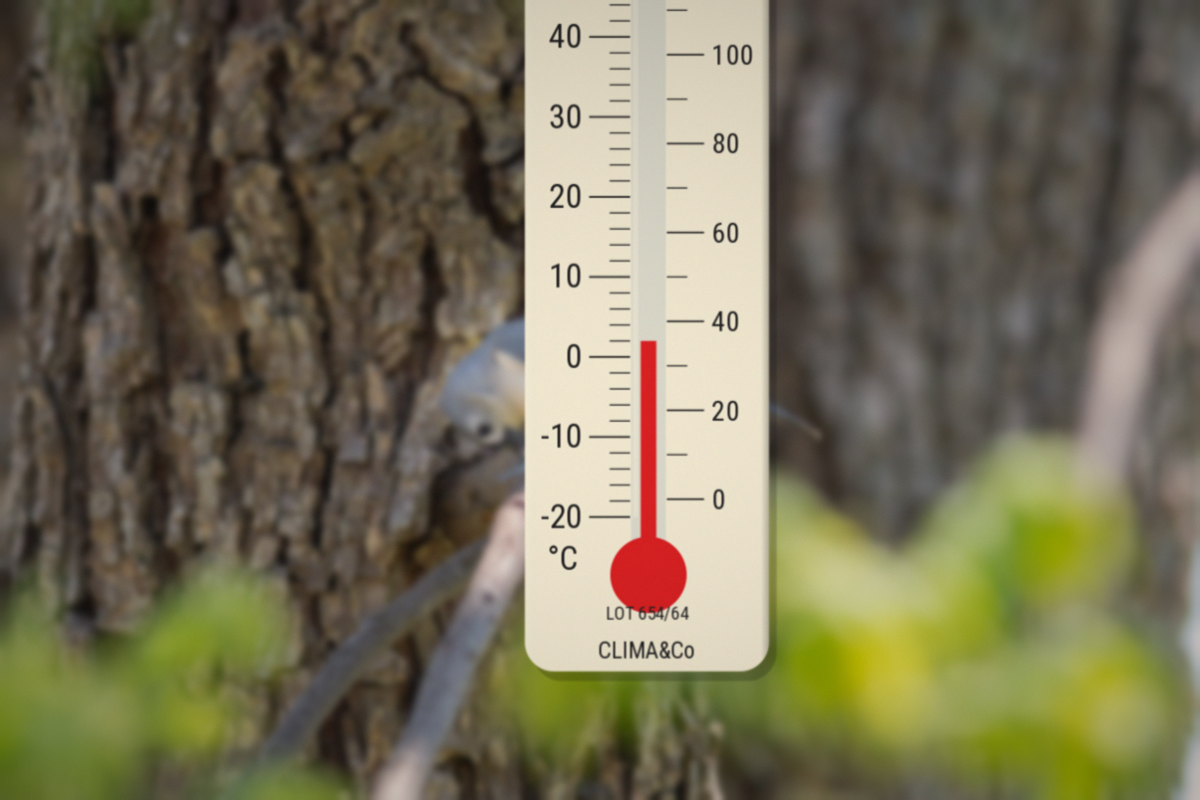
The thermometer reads 2 °C
